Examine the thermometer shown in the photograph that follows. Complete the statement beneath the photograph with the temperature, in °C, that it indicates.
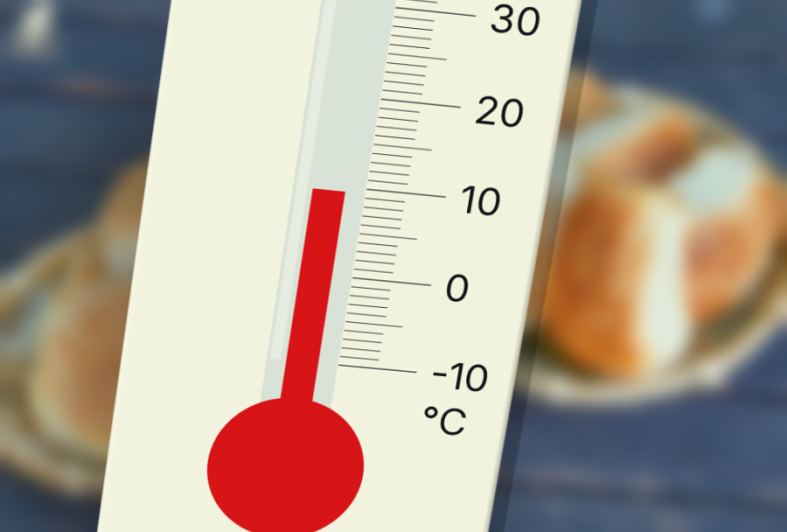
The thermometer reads 9.5 °C
